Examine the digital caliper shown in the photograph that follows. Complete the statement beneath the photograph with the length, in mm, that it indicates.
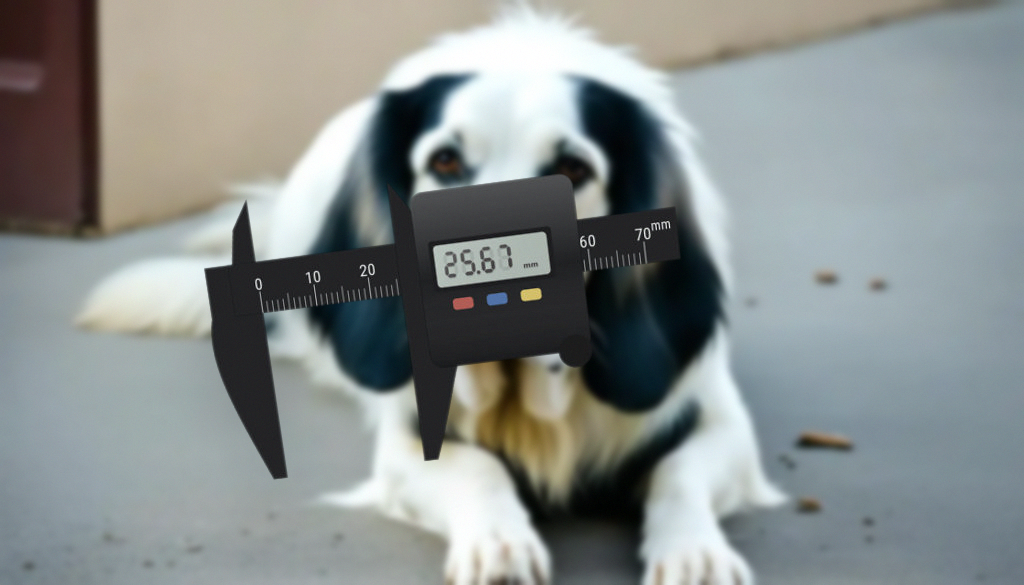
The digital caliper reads 25.67 mm
